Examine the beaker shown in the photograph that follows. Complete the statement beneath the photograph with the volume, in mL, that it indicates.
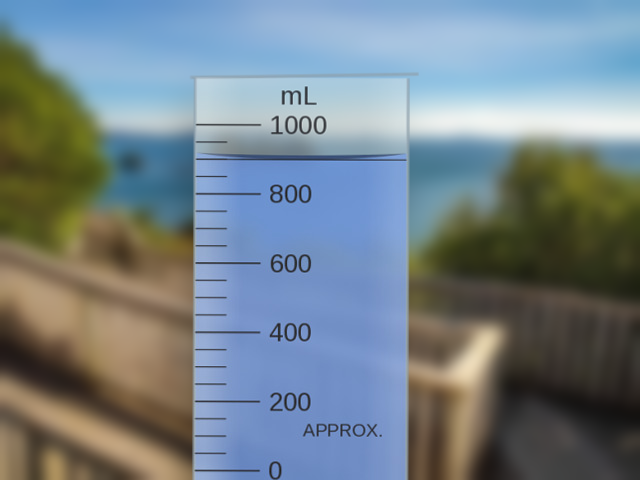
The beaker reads 900 mL
